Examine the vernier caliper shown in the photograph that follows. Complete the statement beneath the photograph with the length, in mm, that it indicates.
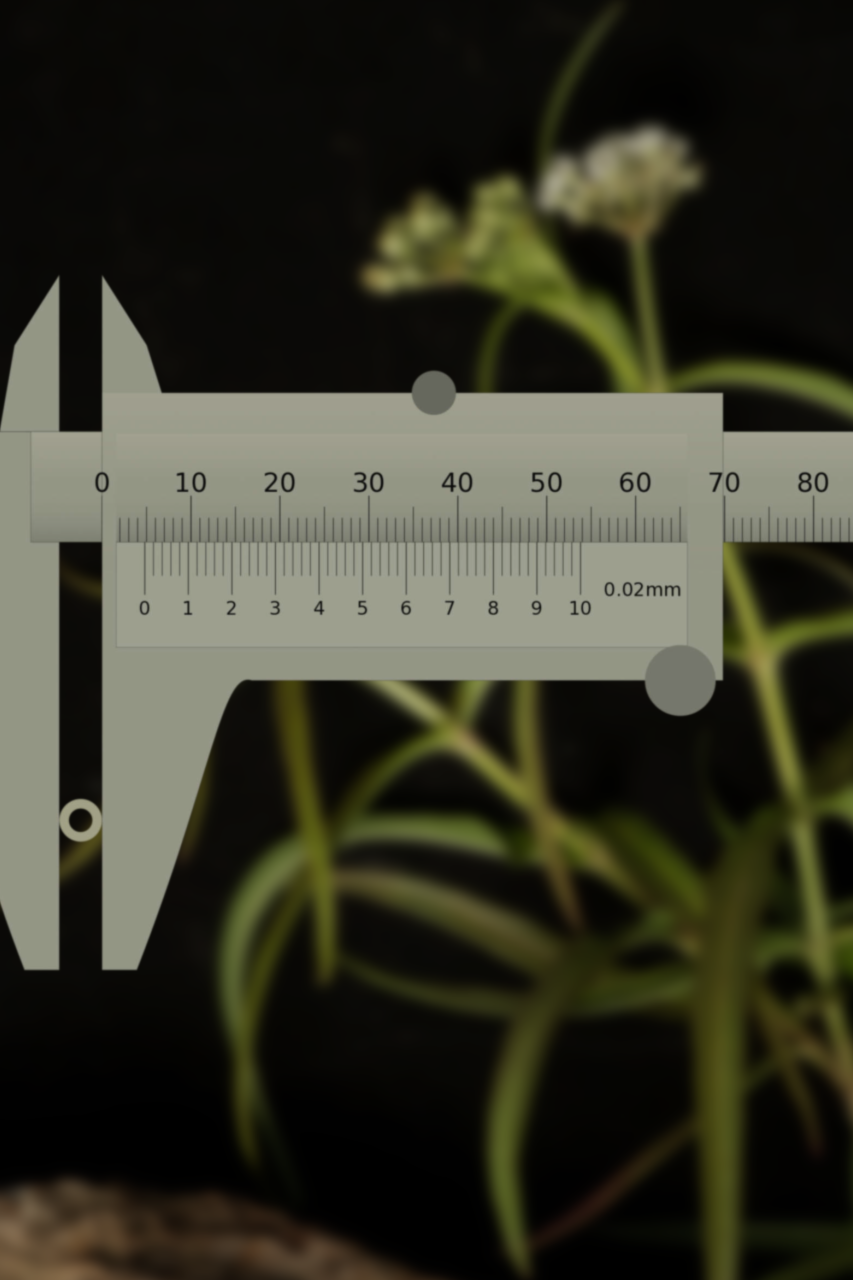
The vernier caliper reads 4.8 mm
